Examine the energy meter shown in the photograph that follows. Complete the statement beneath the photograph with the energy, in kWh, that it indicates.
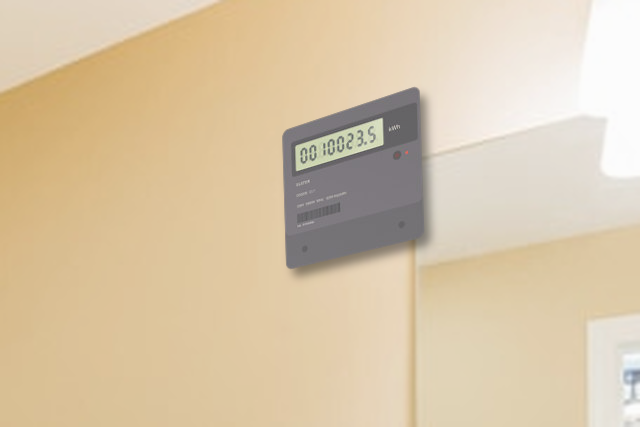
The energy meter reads 10023.5 kWh
